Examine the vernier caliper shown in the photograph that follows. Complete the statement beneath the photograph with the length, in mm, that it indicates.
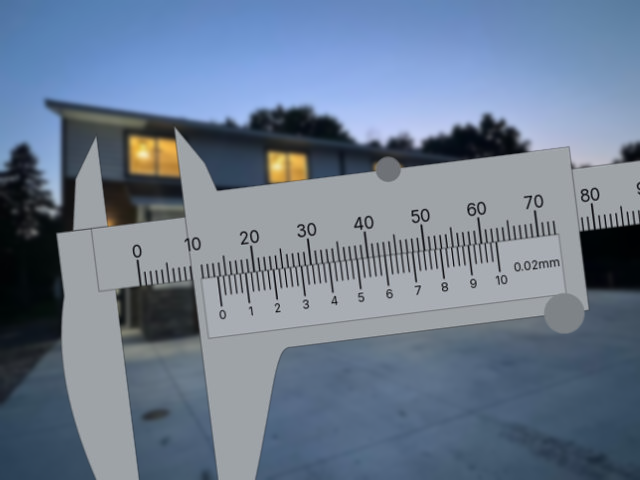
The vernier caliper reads 13.6 mm
